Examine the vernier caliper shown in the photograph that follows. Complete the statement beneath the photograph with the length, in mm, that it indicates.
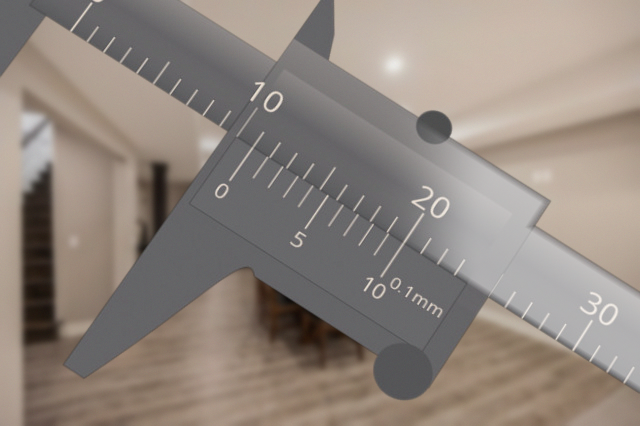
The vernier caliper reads 11.0 mm
